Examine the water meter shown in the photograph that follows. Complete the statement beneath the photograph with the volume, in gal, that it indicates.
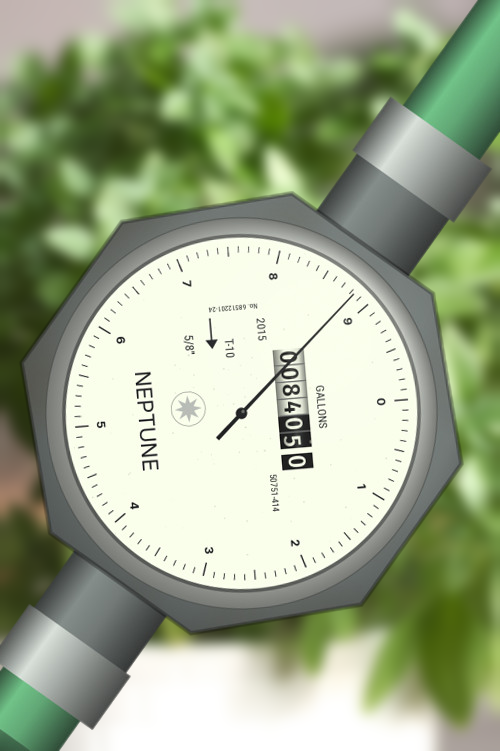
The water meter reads 84048.8 gal
